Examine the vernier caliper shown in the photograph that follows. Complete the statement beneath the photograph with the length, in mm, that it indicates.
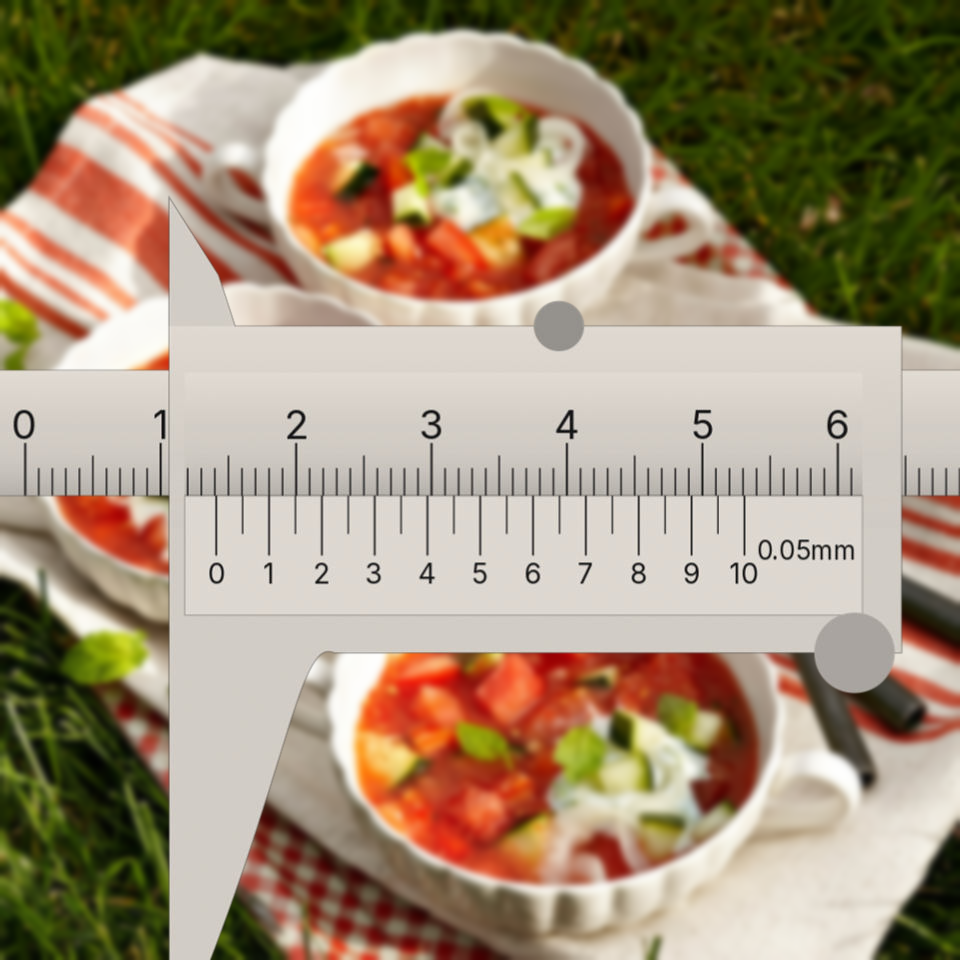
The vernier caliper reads 14.1 mm
